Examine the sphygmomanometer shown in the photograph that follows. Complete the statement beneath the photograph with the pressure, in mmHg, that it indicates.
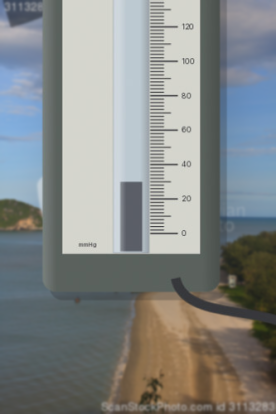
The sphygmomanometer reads 30 mmHg
